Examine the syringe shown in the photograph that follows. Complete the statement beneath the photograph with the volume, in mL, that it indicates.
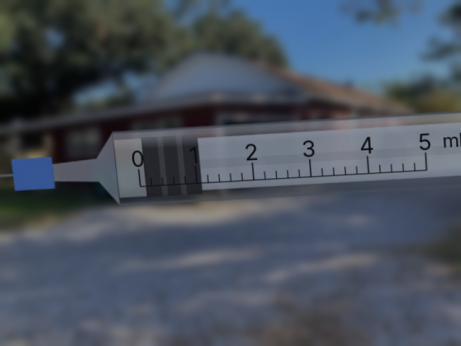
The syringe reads 0.1 mL
